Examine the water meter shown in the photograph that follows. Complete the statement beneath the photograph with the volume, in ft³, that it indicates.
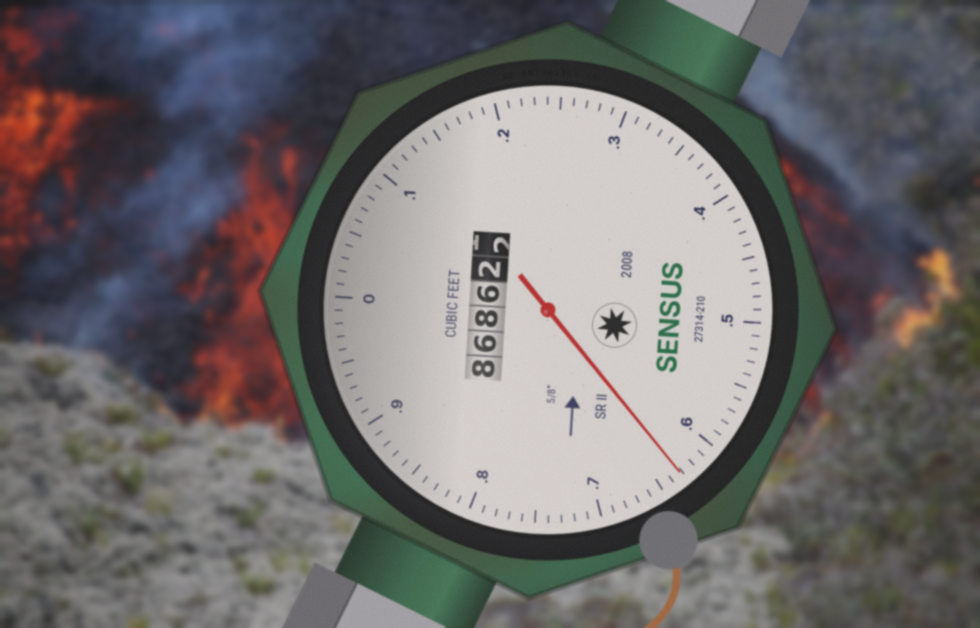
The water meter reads 868621.63 ft³
